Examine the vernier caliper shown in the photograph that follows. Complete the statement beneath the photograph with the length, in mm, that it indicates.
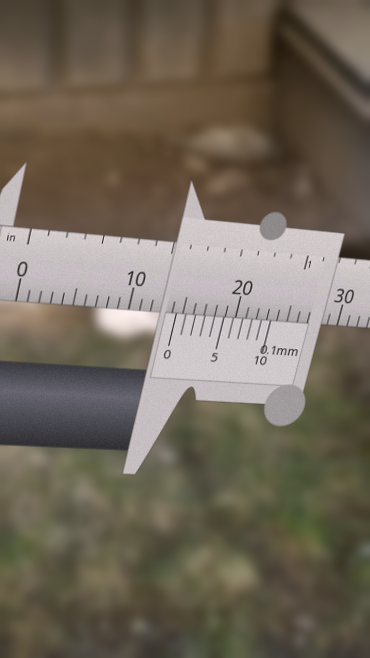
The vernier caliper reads 14.4 mm
